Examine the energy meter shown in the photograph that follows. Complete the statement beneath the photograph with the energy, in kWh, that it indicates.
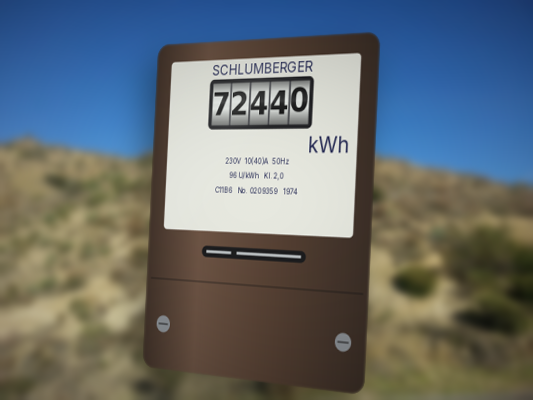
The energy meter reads 72440 kWh
